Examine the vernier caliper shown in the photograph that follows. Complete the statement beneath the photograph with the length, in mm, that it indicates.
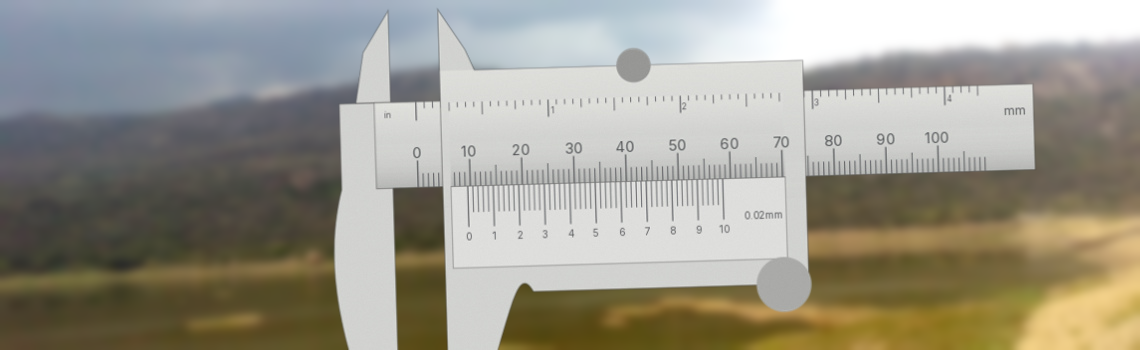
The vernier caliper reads 9.5 mm
